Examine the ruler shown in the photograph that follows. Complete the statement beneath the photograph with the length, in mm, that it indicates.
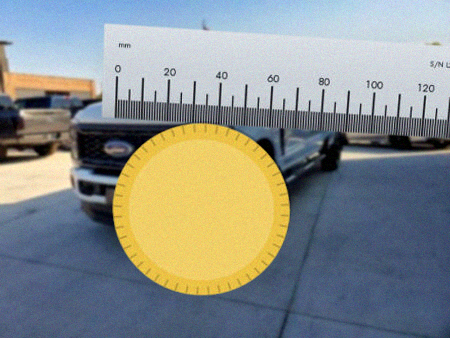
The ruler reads 70 mm
